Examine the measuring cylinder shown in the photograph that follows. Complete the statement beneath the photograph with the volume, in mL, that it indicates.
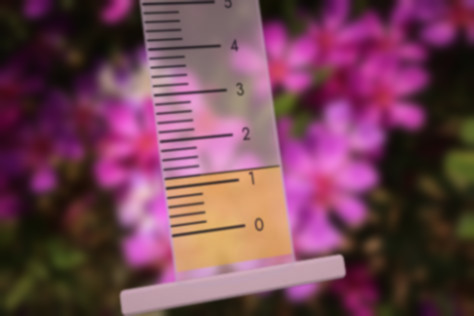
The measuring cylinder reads 1.2 mL
